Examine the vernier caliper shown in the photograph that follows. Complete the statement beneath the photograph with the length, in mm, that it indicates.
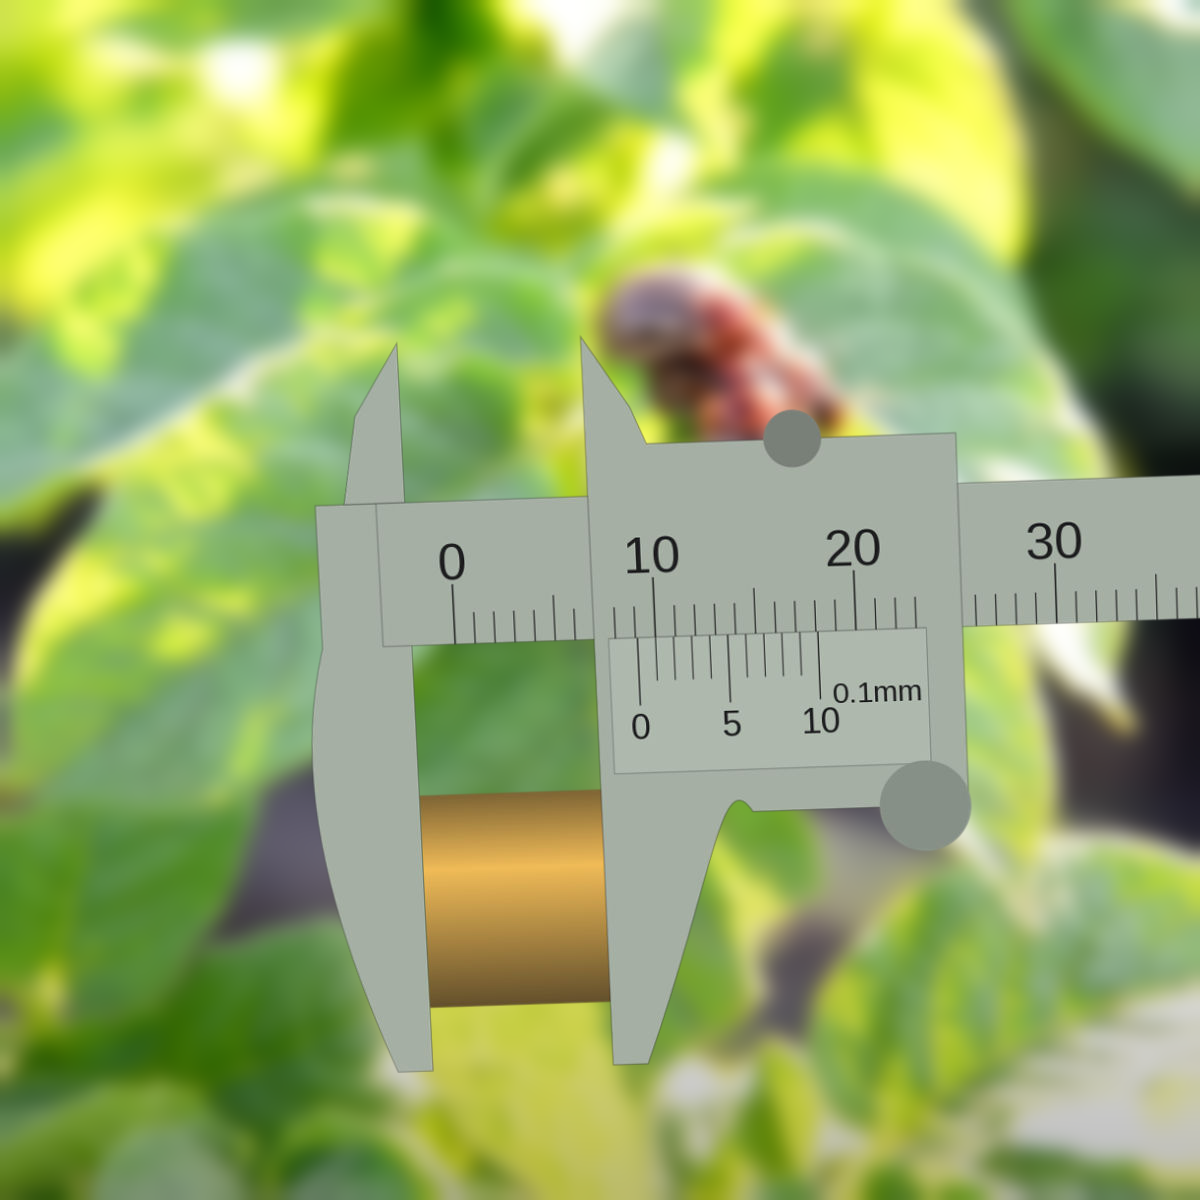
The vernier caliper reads 9.1 mm
